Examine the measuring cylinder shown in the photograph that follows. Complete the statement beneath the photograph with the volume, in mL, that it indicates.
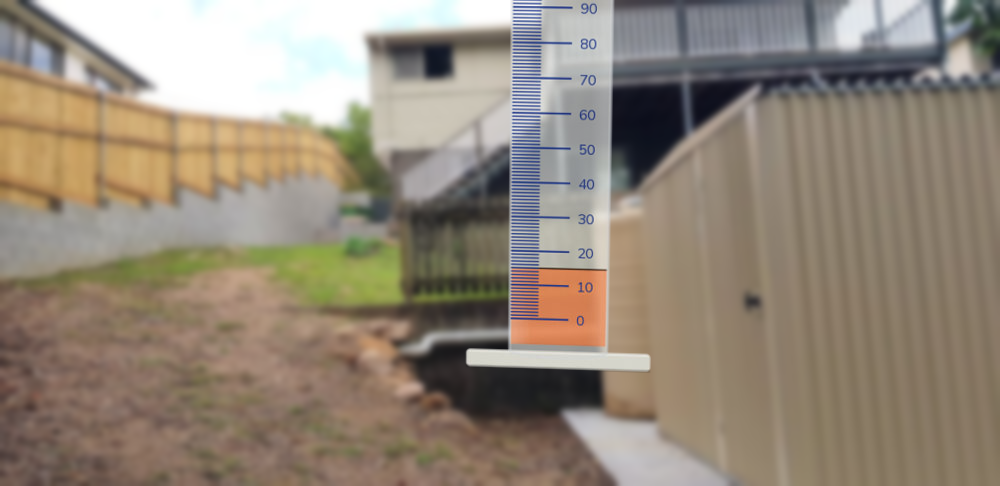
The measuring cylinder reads 15 mL
